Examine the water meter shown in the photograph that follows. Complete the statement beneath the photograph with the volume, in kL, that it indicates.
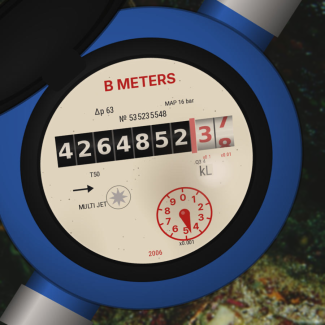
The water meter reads 4264852.374 kL
